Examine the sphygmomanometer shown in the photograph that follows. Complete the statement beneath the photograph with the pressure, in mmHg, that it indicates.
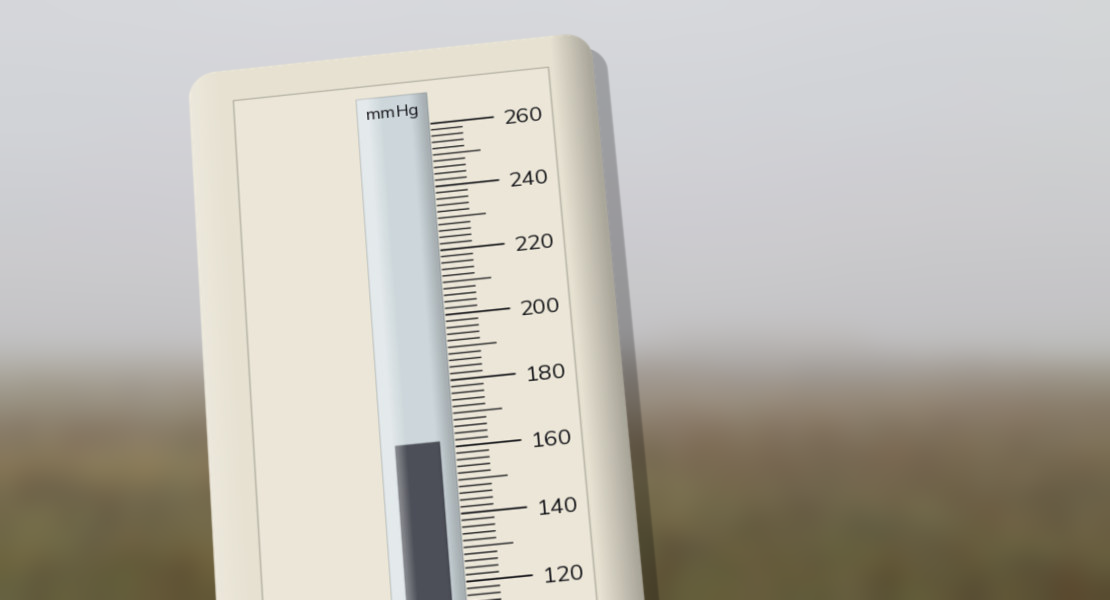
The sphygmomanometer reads 162 mmHg
